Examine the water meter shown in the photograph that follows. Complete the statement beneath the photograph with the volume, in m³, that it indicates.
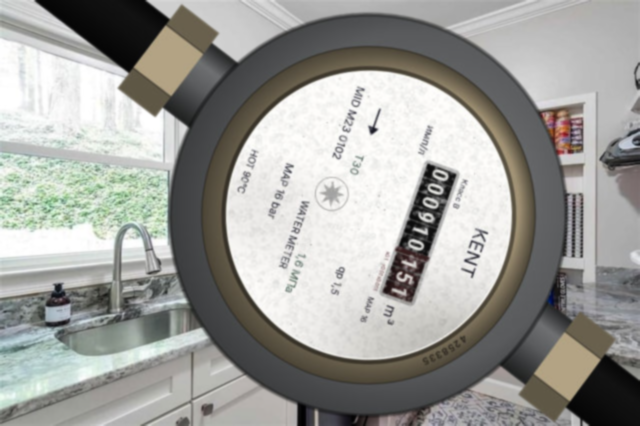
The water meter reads 910.151 m³
